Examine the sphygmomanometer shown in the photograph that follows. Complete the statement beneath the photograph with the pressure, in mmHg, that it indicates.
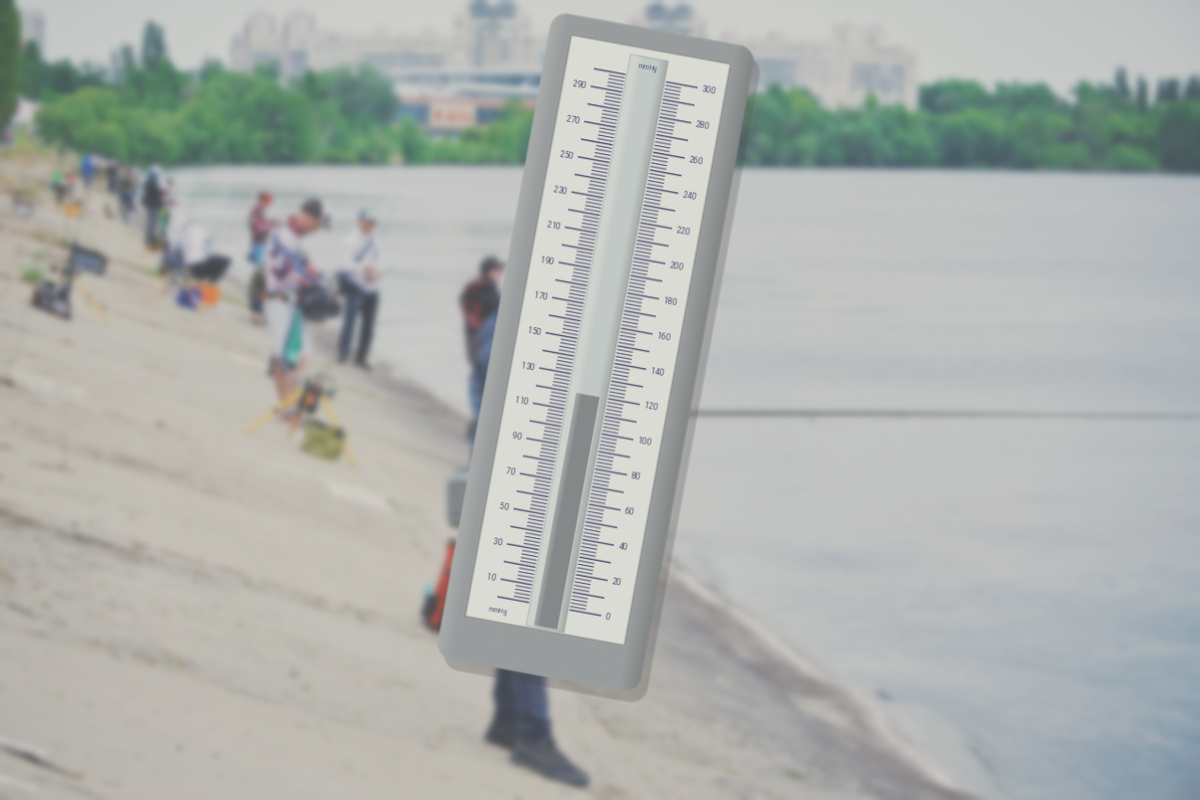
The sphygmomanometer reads 120 mmHg
